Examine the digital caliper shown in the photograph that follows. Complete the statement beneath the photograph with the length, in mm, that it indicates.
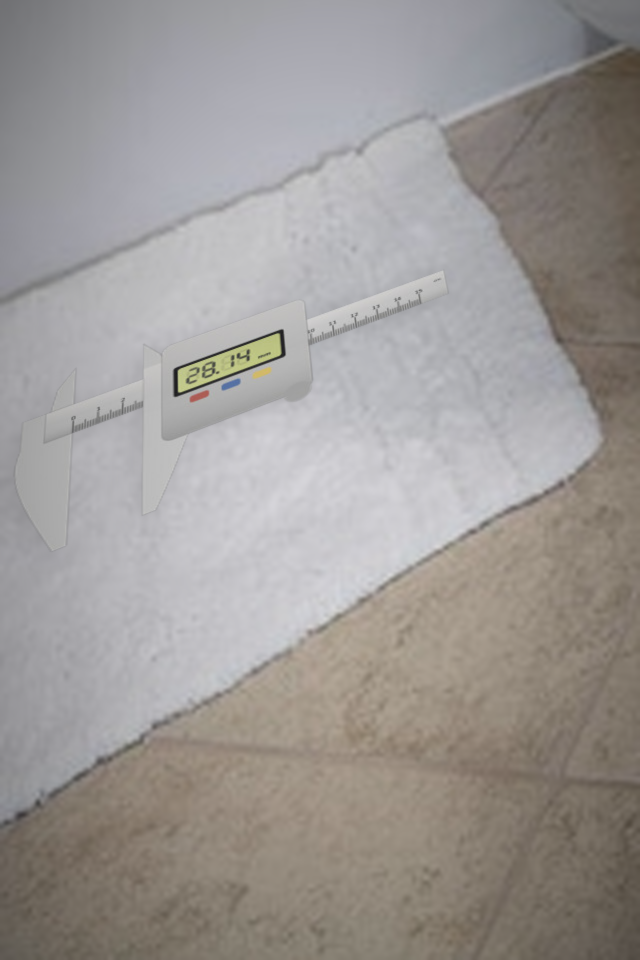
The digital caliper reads 28.14 mm
